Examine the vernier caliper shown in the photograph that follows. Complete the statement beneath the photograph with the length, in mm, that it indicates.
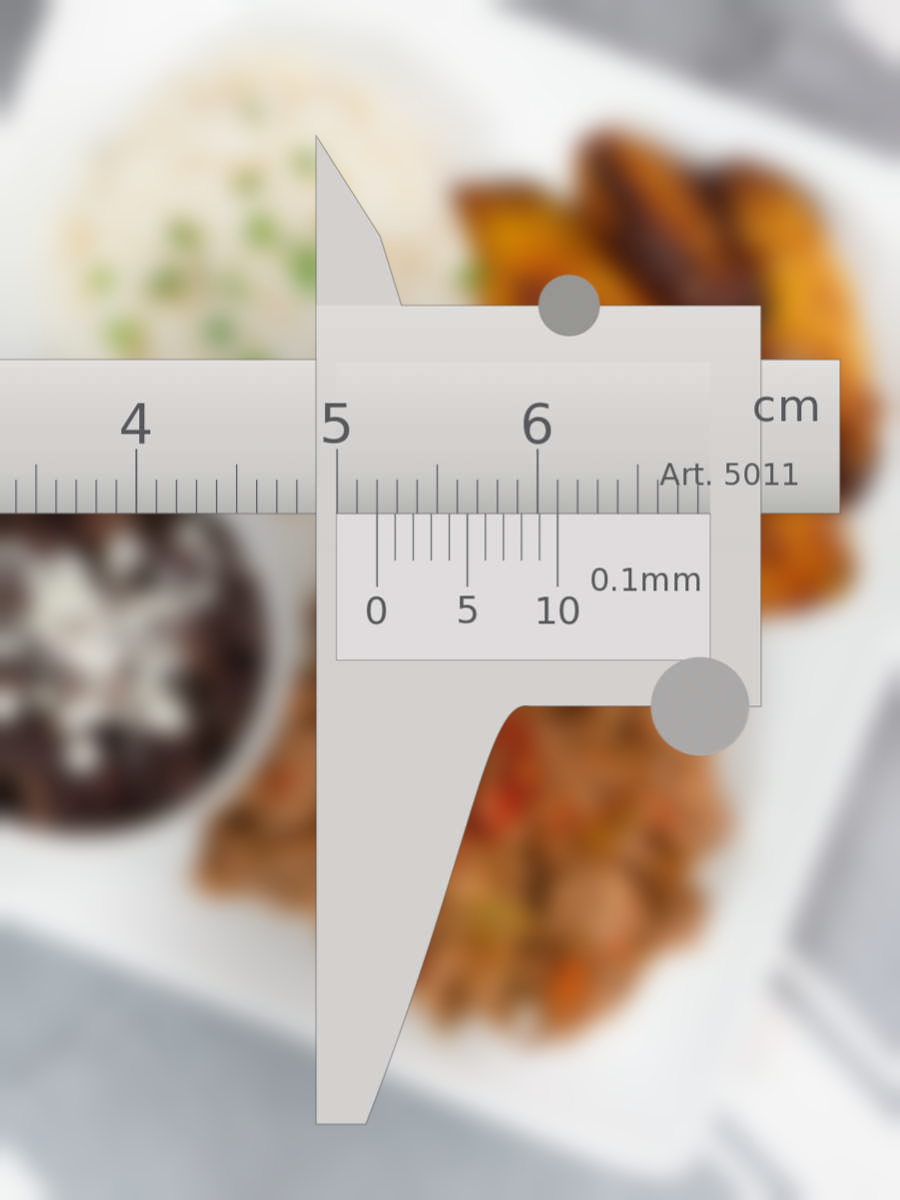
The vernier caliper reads 52.0 mm
